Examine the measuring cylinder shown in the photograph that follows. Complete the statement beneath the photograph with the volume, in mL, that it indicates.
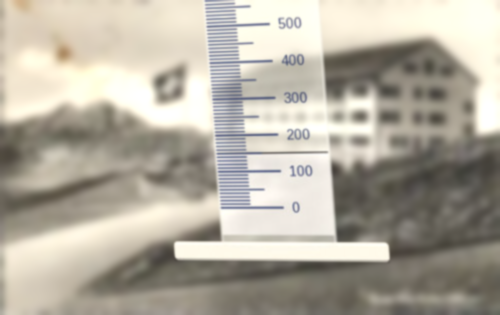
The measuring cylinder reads 150 mL
